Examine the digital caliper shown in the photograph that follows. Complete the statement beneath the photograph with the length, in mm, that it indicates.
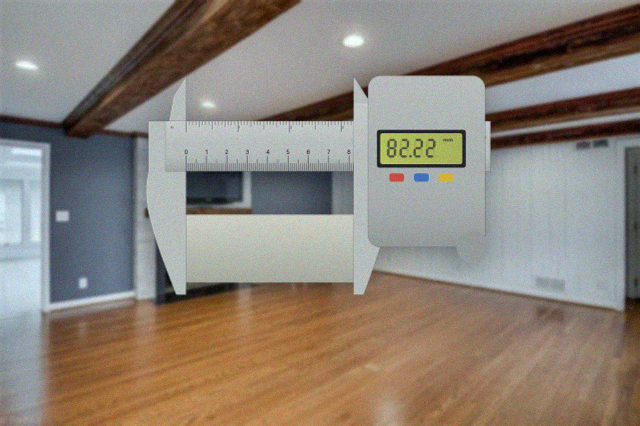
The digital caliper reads 82.22 mm
